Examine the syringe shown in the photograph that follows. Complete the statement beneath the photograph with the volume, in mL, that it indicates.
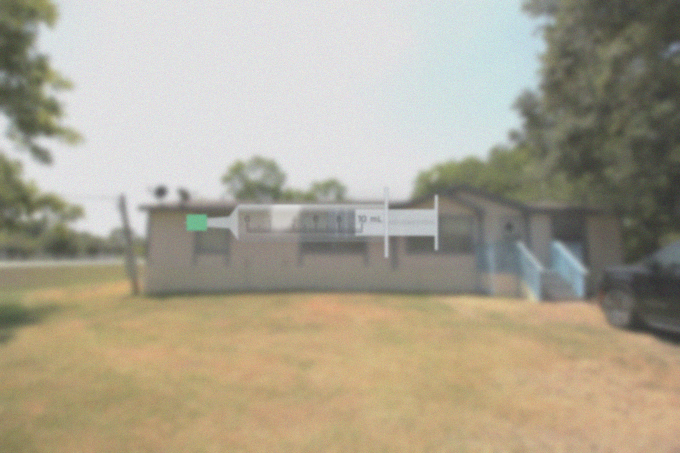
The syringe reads 7 mL
